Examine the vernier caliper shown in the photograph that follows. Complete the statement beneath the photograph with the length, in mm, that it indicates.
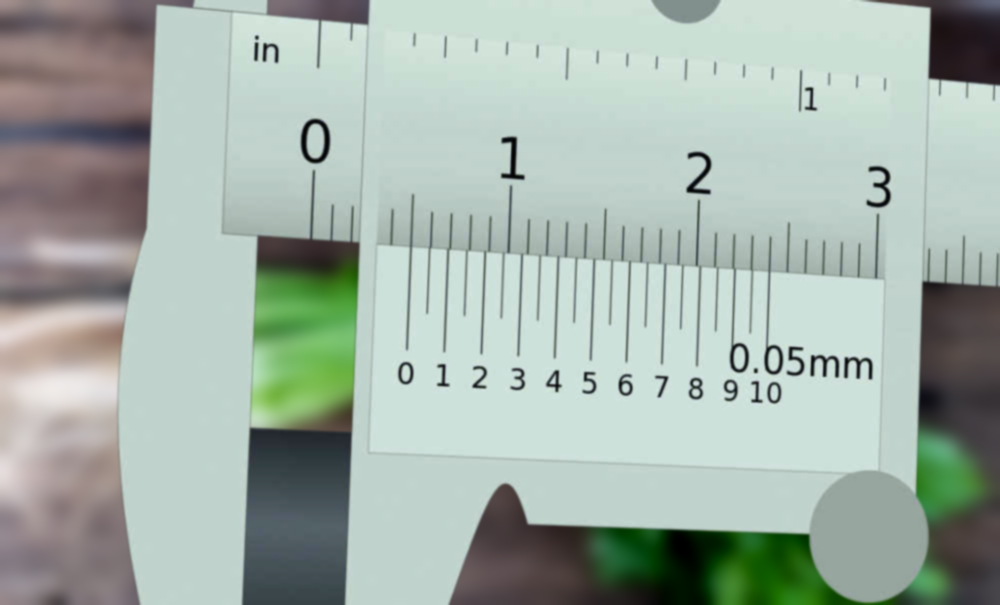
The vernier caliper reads 5.0 mm
